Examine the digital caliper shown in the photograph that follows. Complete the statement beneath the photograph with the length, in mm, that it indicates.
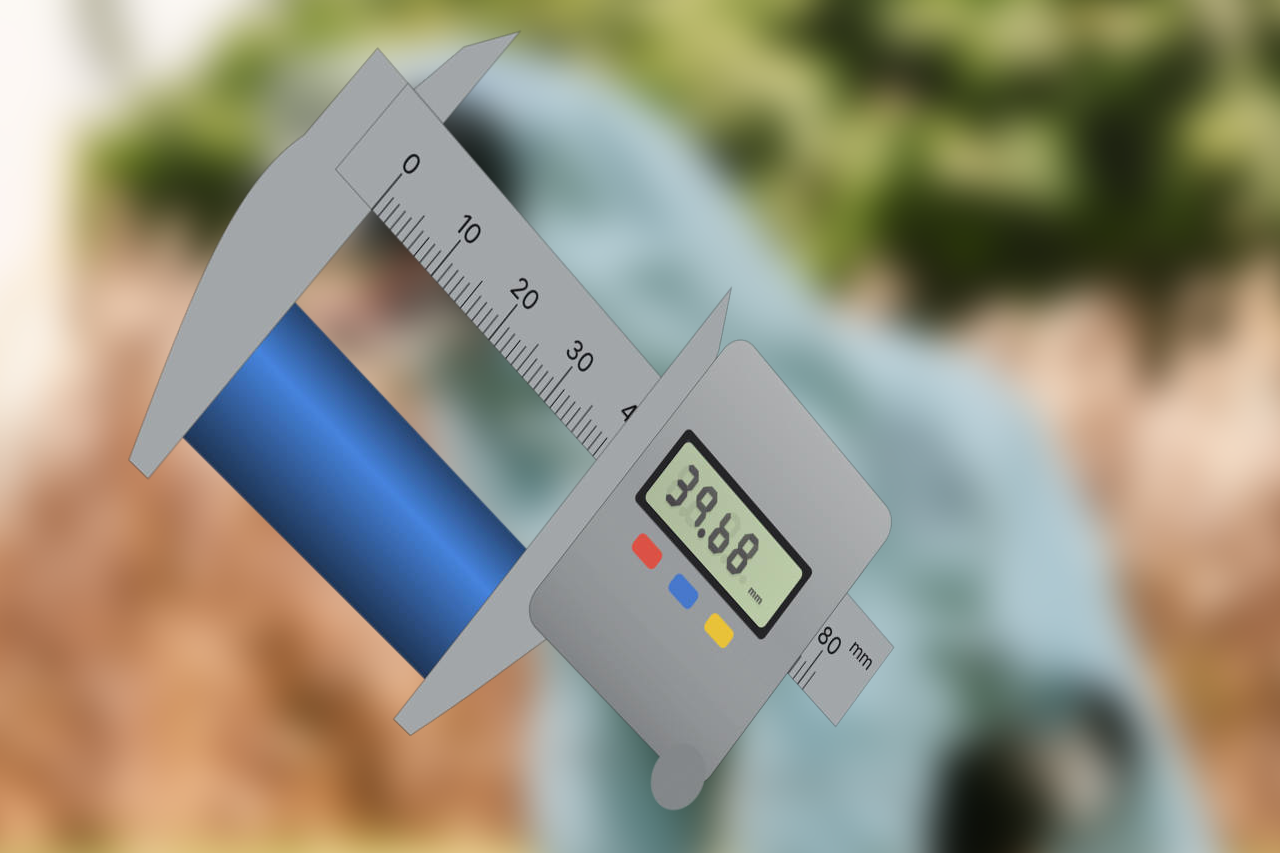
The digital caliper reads 39.68 mm
